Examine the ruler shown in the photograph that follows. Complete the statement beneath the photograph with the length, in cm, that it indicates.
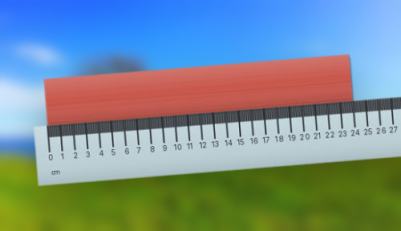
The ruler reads 24 cm
